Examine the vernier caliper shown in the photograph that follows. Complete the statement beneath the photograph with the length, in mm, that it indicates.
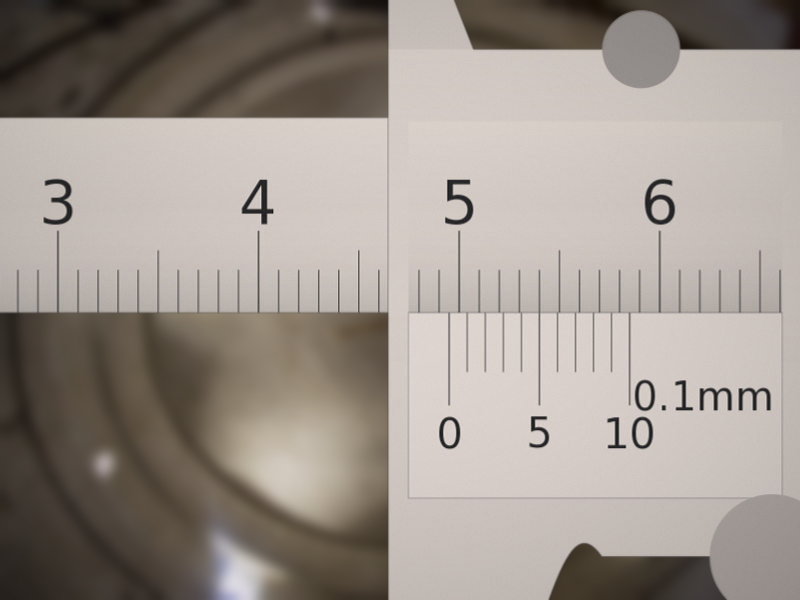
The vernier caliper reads 49.5 mm
